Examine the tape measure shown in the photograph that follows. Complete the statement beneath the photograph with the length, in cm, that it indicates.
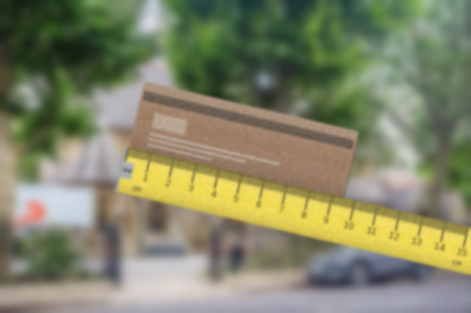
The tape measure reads 9.5 cm
